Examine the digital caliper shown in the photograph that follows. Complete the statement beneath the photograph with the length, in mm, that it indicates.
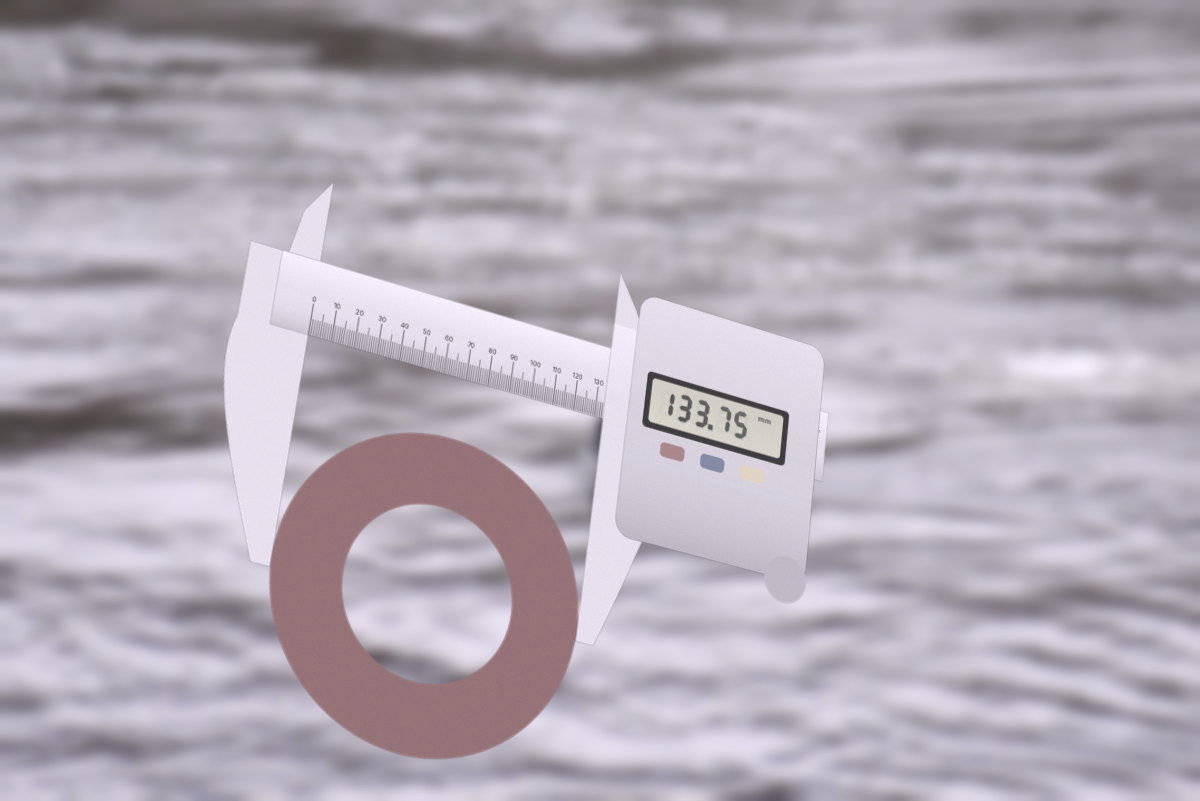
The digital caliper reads 133.75 mm
